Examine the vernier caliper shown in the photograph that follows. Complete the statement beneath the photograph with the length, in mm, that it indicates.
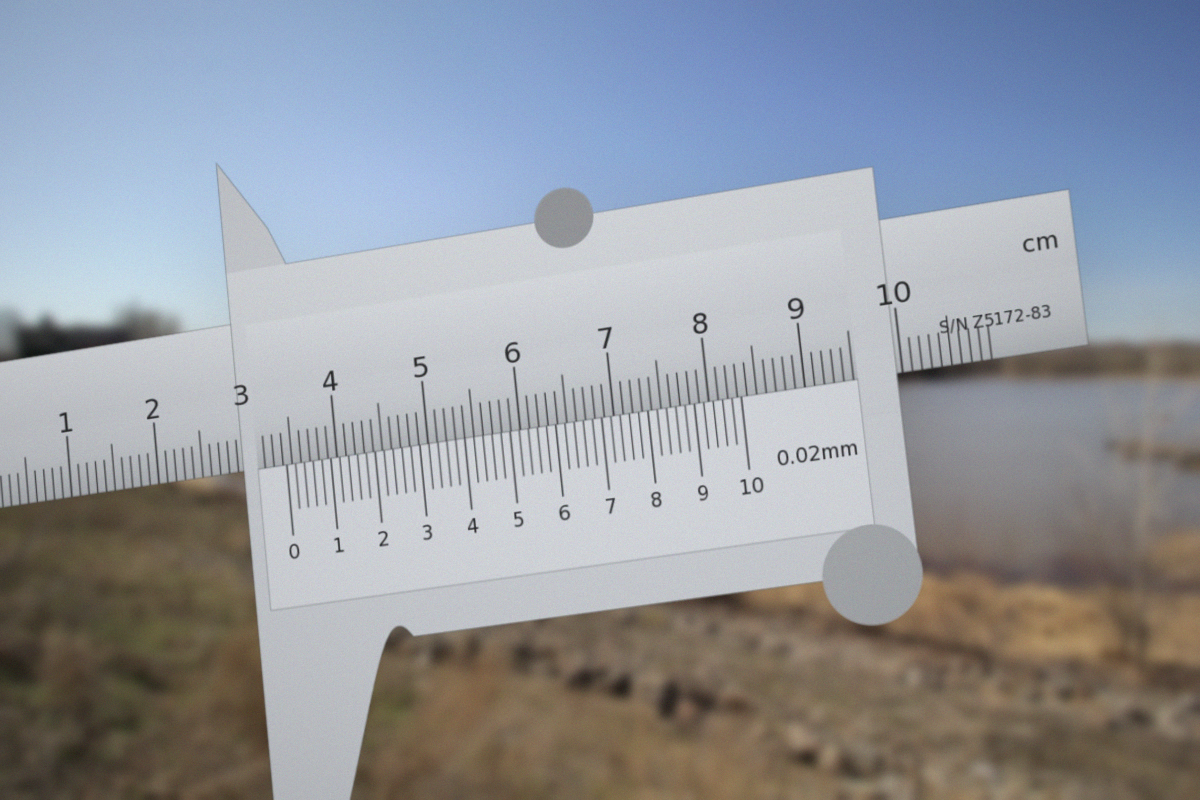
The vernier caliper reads 34.4 mm
